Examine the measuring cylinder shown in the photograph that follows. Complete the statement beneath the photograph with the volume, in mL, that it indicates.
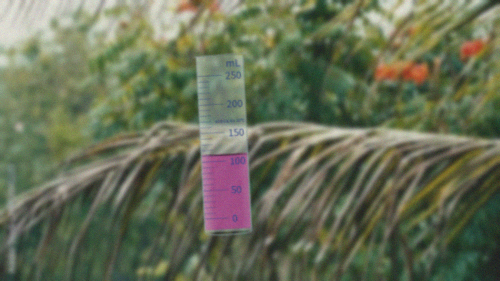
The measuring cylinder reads 110 mL
